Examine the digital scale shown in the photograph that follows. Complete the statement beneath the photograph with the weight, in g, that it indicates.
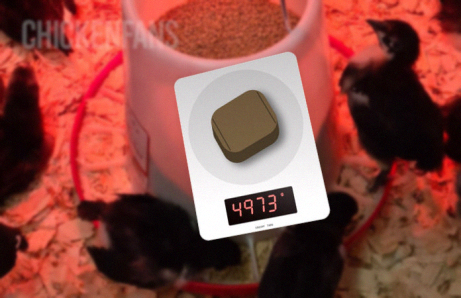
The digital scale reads 4973 g
